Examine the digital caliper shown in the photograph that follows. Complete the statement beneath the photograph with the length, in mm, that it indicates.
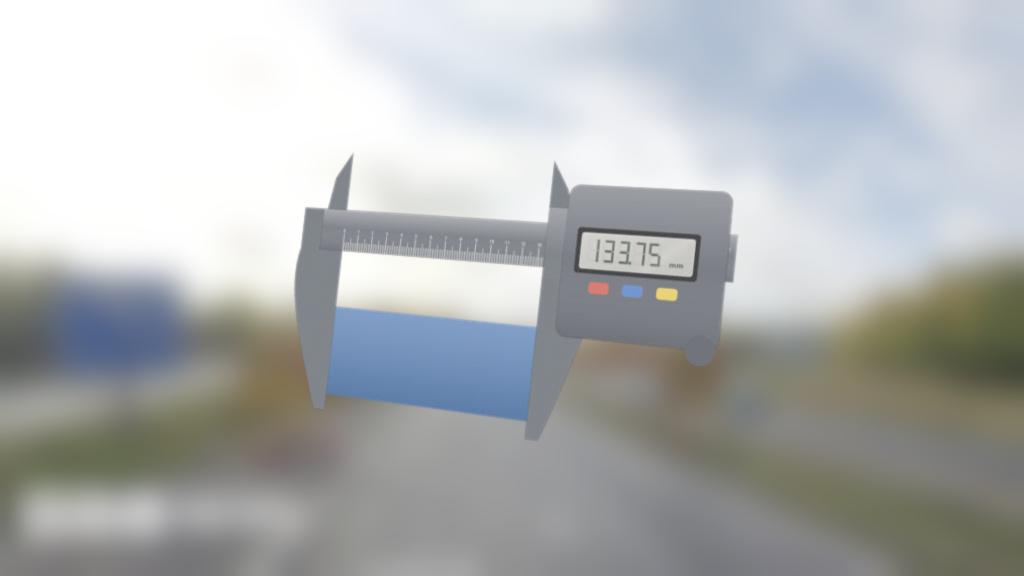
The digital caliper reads 133.75 mm
